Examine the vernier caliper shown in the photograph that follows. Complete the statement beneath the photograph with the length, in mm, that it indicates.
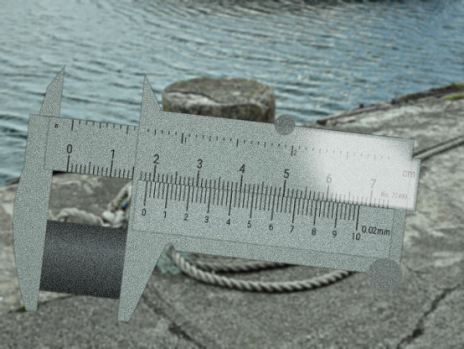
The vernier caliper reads 18.5 mm
